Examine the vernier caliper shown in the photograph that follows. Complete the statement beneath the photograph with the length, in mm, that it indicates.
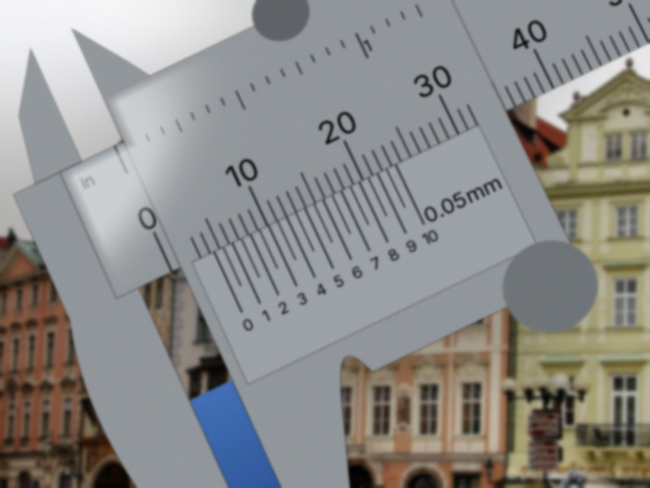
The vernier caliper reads 4.4 mm
